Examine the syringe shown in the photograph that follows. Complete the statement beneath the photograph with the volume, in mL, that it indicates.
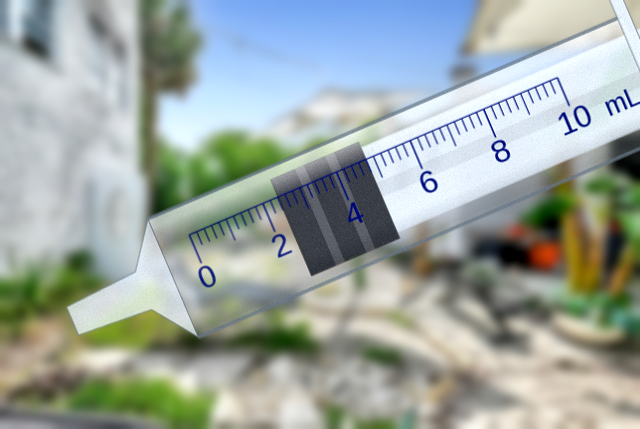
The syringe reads 2.4 mL
